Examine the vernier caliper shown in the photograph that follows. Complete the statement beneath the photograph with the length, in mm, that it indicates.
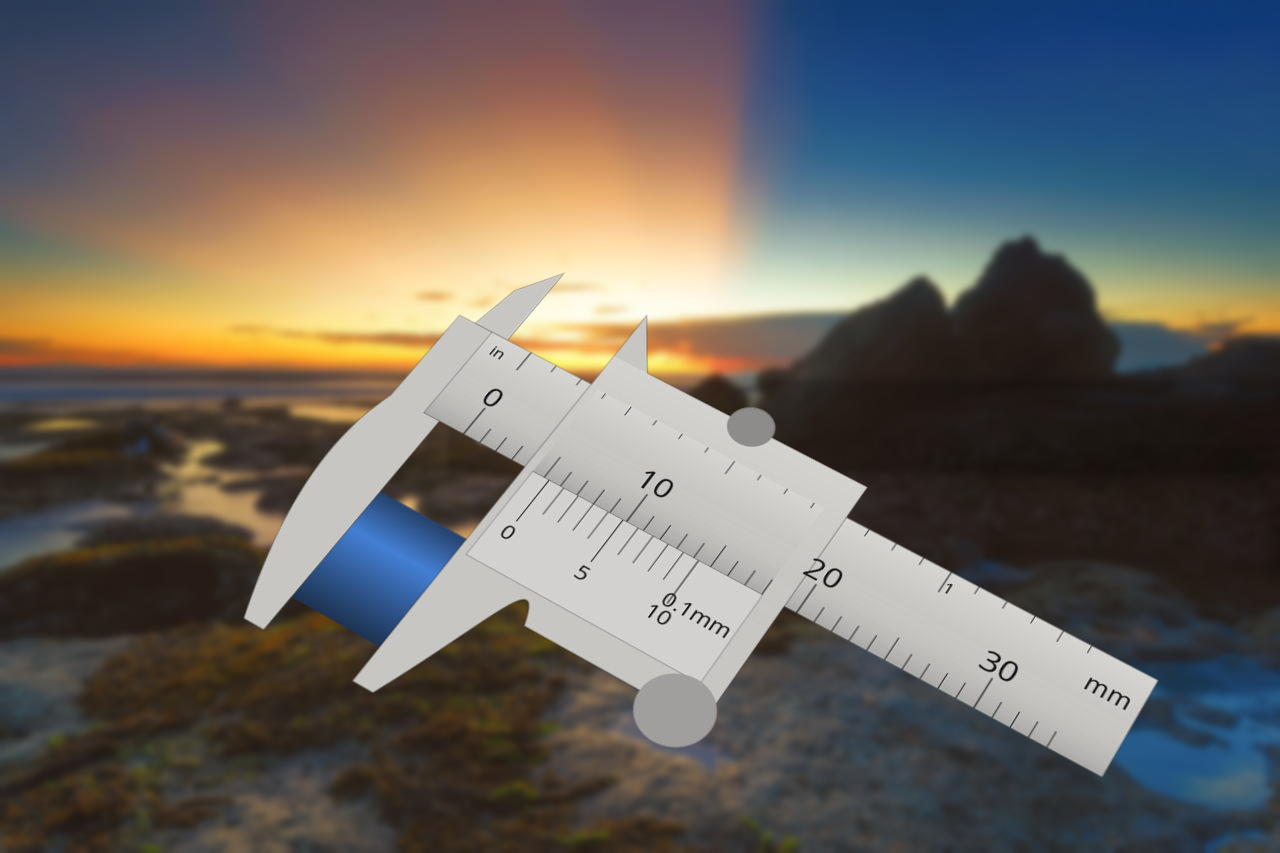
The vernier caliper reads 5.3 mm
